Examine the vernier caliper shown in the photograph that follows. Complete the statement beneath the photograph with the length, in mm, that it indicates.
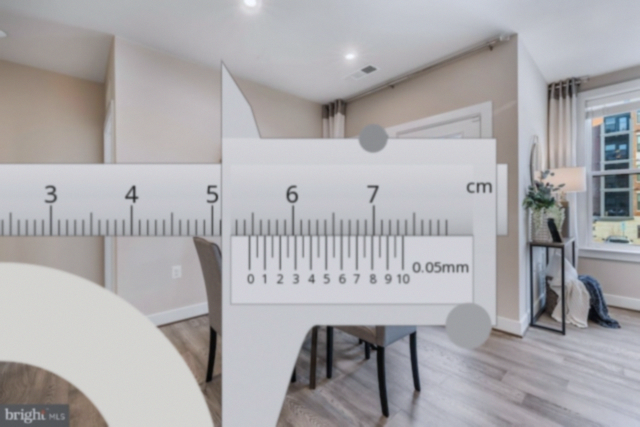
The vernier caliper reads 54.6 mm
